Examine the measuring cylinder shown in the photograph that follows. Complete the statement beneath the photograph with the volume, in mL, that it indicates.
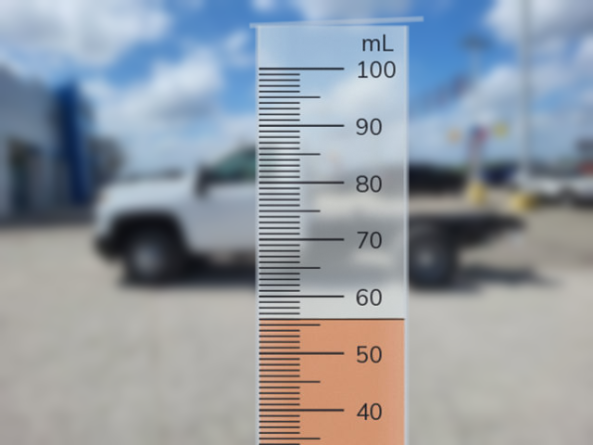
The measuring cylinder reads 56 mL
